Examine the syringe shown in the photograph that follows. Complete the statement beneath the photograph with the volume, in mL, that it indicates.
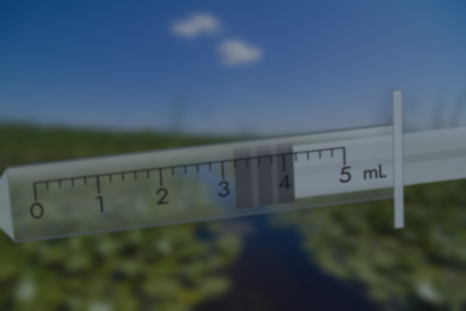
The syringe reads 3.2 mL
